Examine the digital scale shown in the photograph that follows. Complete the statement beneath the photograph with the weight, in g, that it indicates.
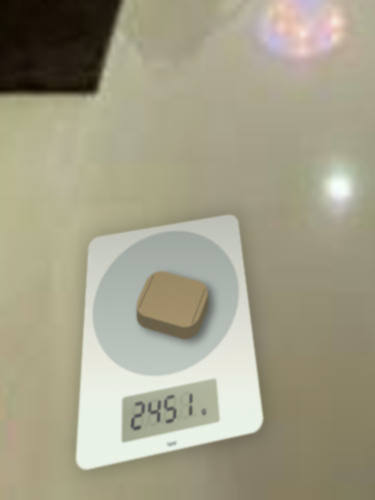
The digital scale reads 2451 g
